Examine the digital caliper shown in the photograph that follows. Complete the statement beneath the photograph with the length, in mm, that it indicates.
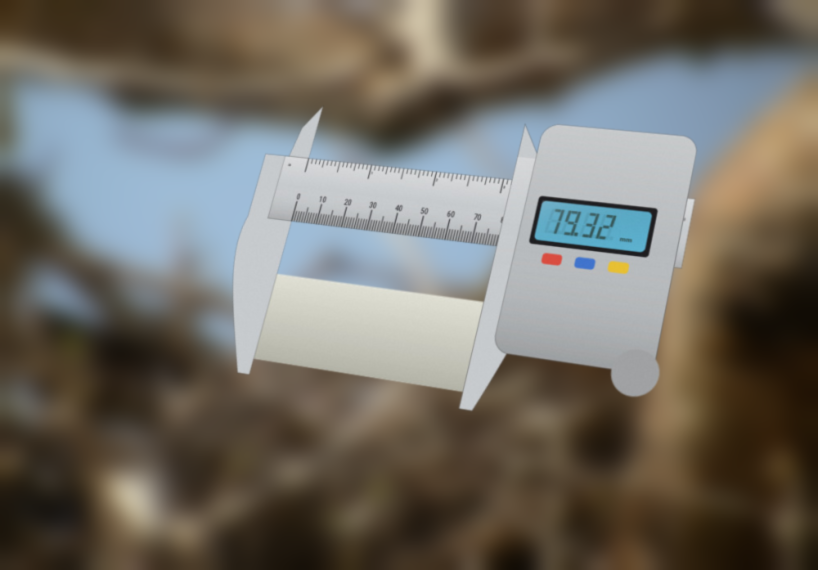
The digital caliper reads 79.32 mm
